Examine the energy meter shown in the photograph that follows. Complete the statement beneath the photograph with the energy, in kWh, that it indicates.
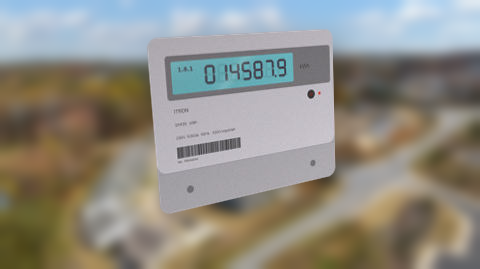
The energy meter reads 14587.9 kWh
